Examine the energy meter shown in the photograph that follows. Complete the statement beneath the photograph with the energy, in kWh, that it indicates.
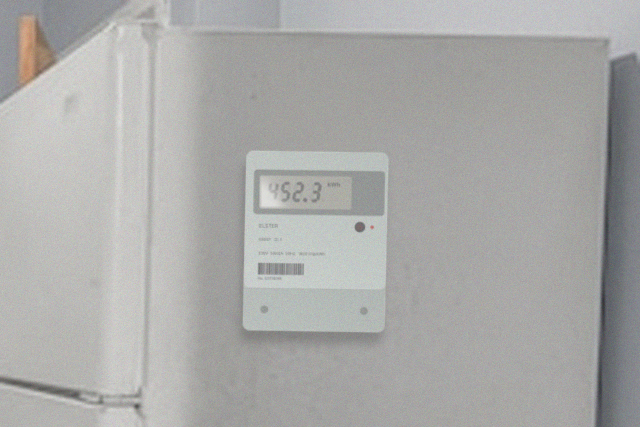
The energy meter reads 452.3 kWh
